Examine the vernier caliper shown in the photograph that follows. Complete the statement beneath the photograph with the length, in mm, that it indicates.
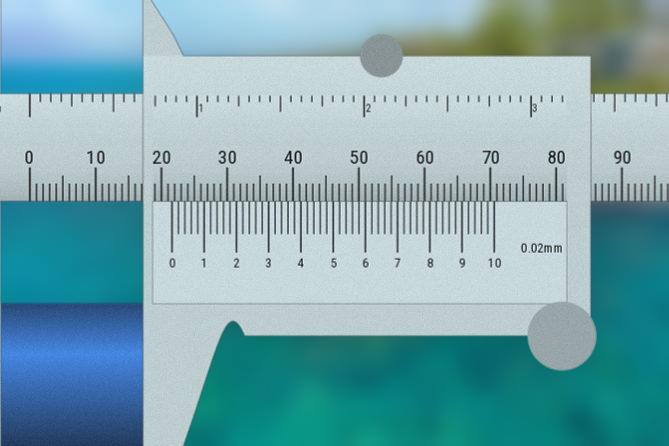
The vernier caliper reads 21.6 mm
